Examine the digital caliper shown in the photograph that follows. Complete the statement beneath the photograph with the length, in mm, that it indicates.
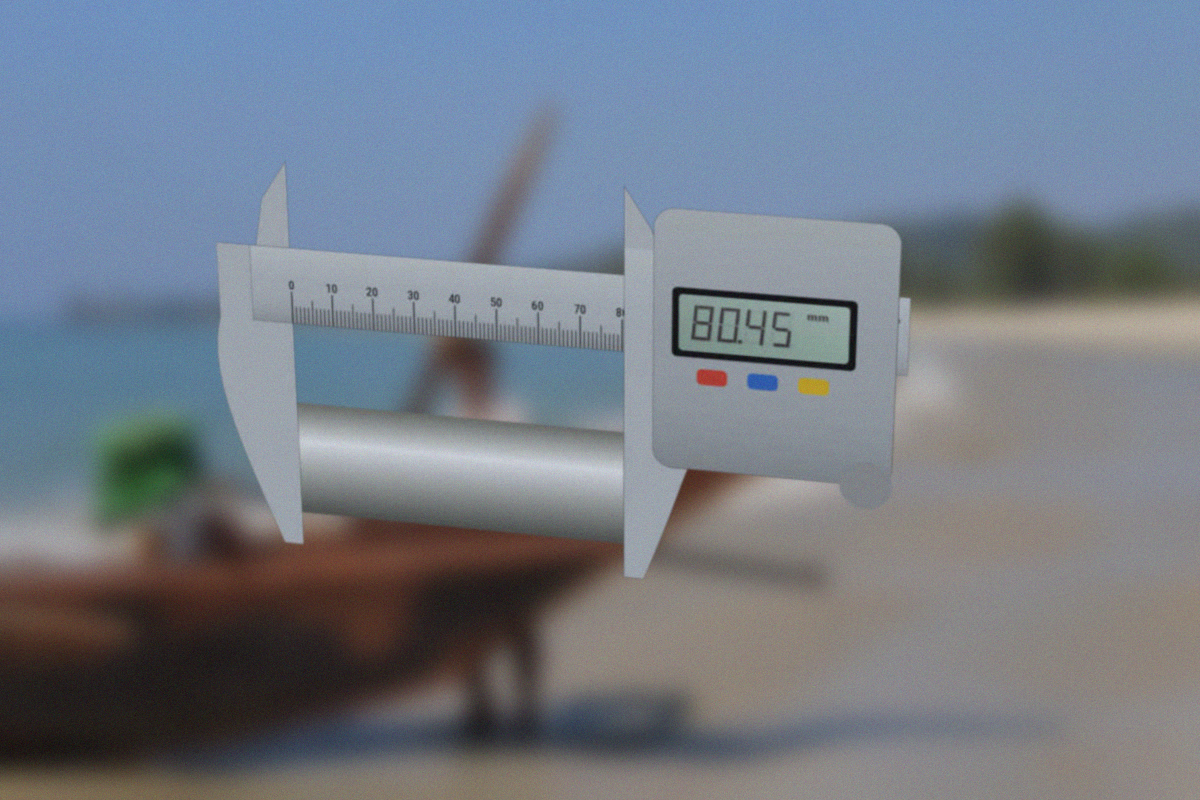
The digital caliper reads 80.45 mm
